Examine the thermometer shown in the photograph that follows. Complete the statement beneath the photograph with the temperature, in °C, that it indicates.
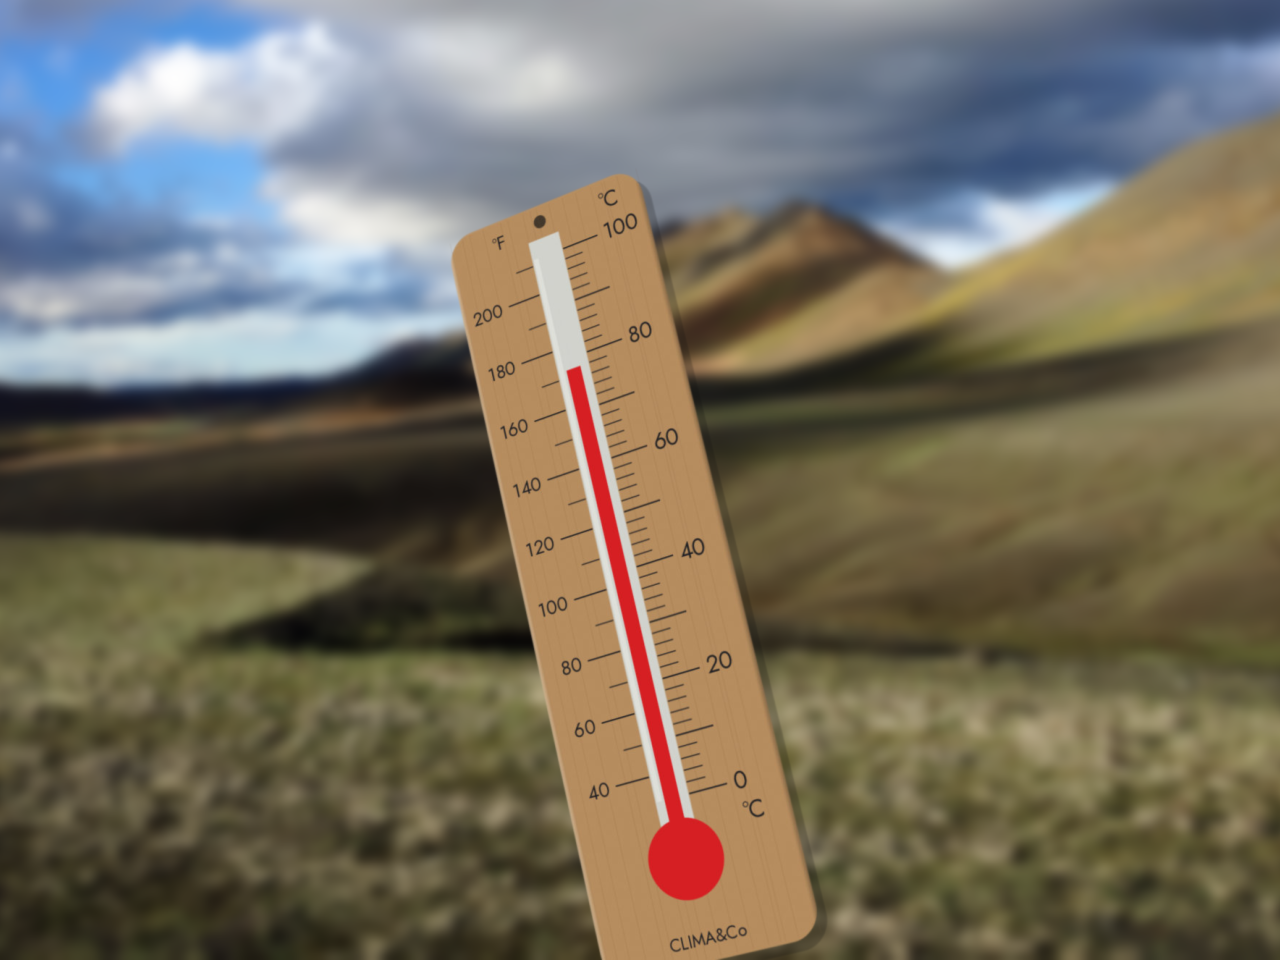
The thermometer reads 78 °C
